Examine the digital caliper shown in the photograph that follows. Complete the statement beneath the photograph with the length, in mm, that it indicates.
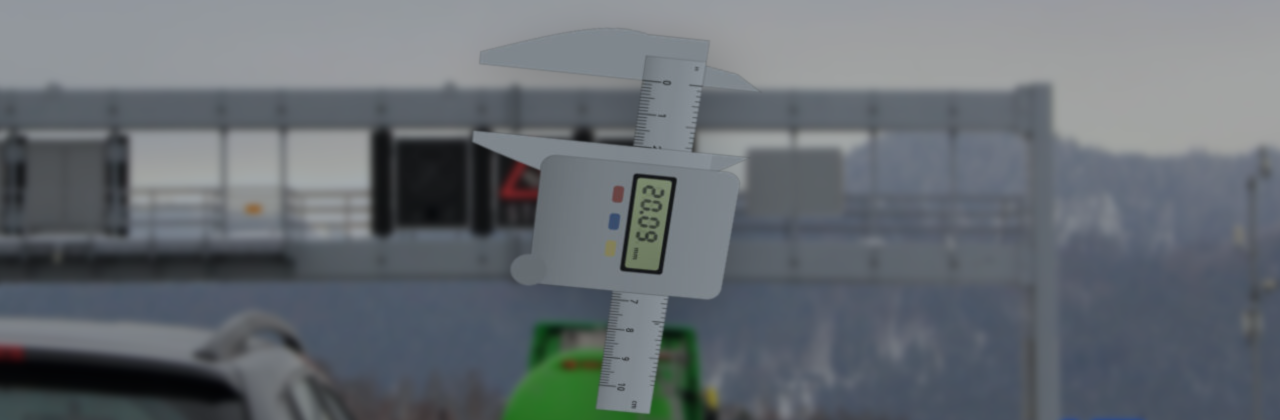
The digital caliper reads 20.09 mm
